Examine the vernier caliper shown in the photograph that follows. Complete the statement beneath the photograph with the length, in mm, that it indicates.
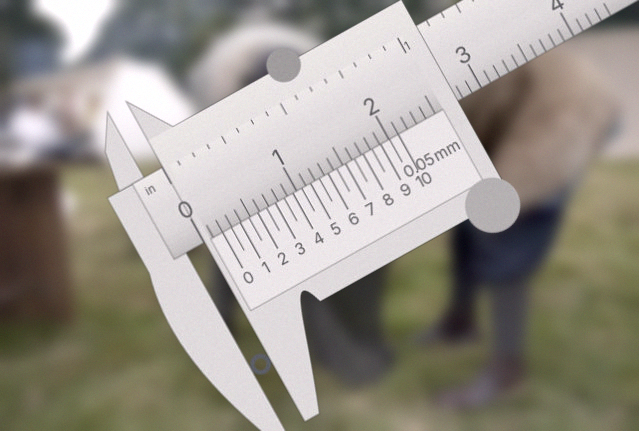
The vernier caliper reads 2.0 mm
